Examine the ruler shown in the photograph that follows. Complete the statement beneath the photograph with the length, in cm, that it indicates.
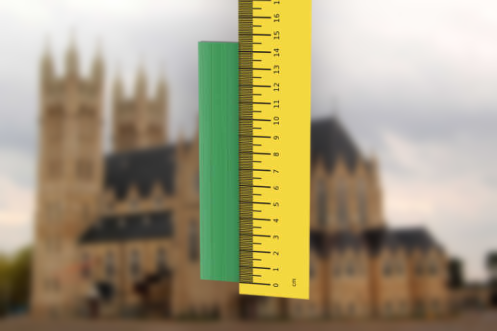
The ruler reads 14.5 cm
